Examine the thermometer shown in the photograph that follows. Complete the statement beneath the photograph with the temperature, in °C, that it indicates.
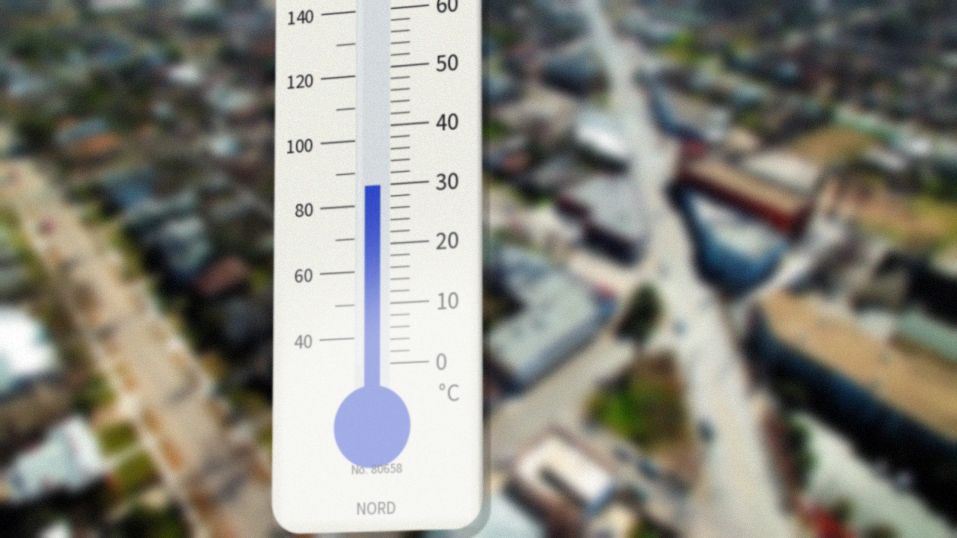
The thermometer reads 30 °C
